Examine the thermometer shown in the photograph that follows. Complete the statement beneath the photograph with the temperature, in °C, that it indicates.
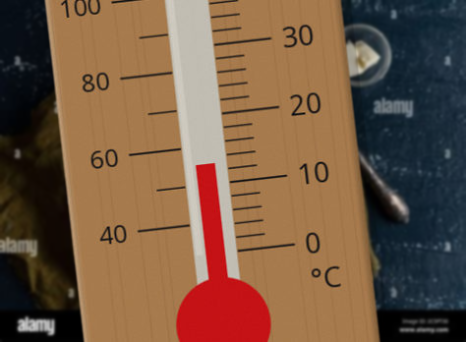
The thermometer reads 13 °C
